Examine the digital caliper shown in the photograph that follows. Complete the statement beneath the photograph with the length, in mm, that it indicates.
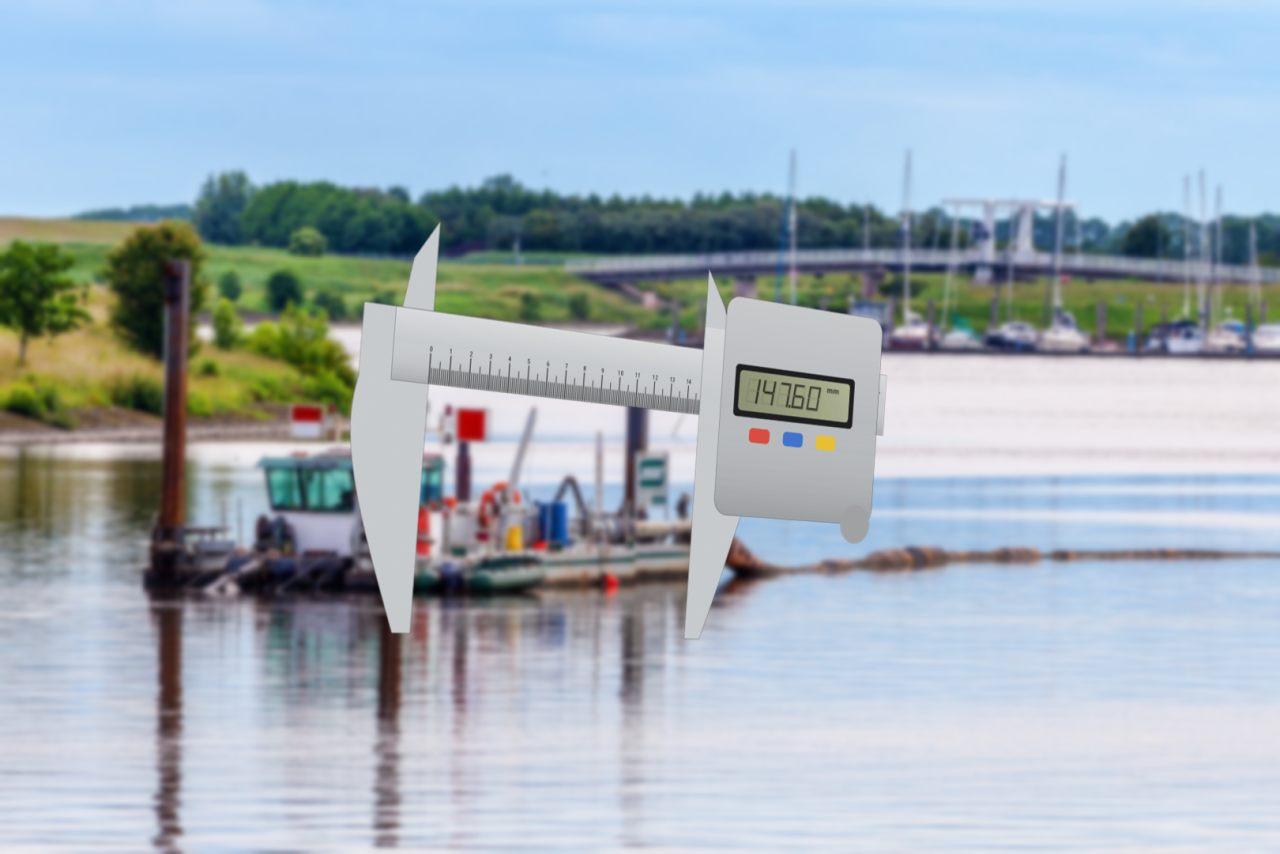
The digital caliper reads 147.60 mm
